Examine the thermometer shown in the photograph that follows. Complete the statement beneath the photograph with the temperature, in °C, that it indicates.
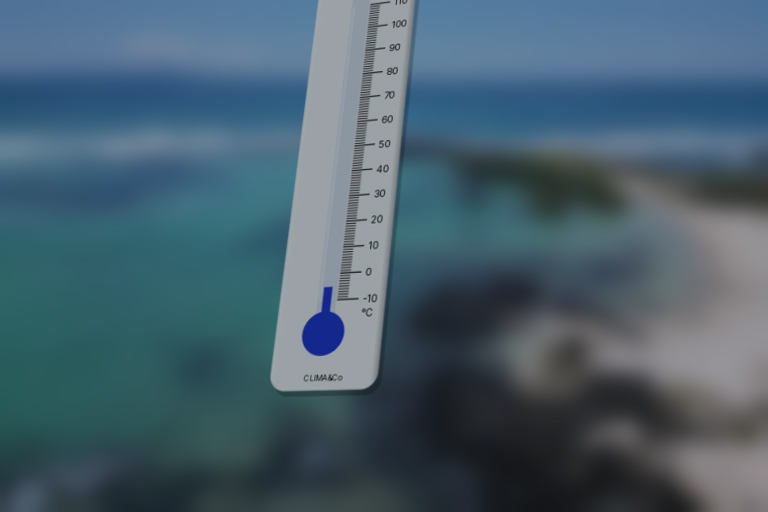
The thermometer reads -5 °C
